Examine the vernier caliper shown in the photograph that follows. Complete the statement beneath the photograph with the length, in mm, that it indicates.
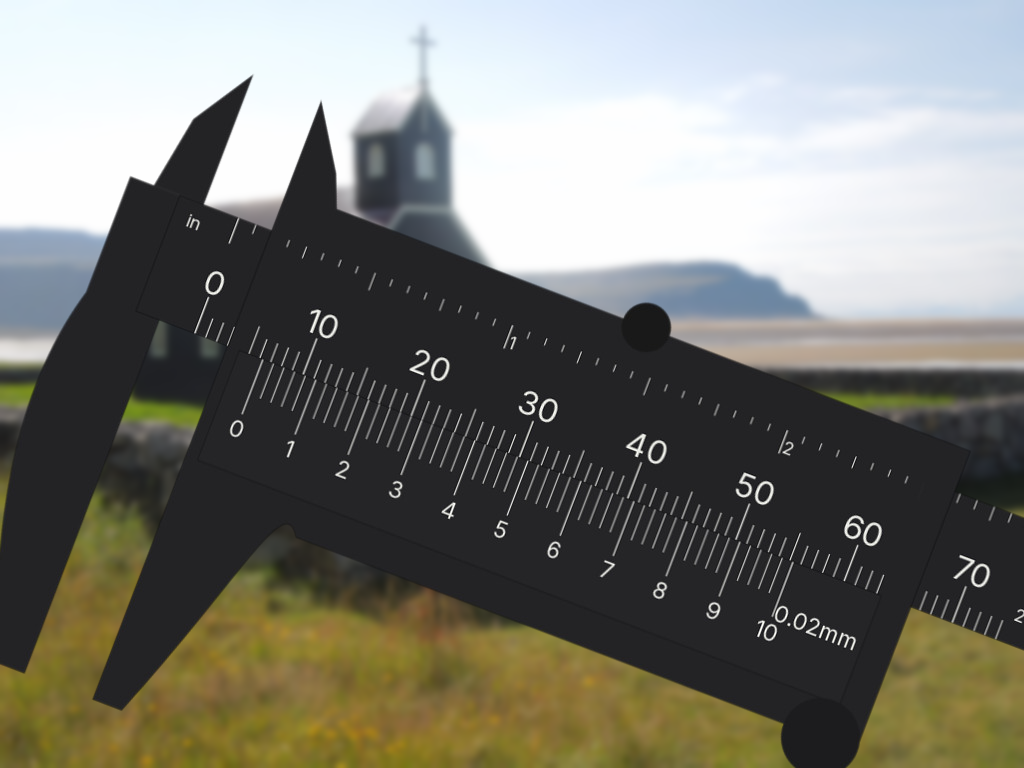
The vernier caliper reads 6.3 mm
